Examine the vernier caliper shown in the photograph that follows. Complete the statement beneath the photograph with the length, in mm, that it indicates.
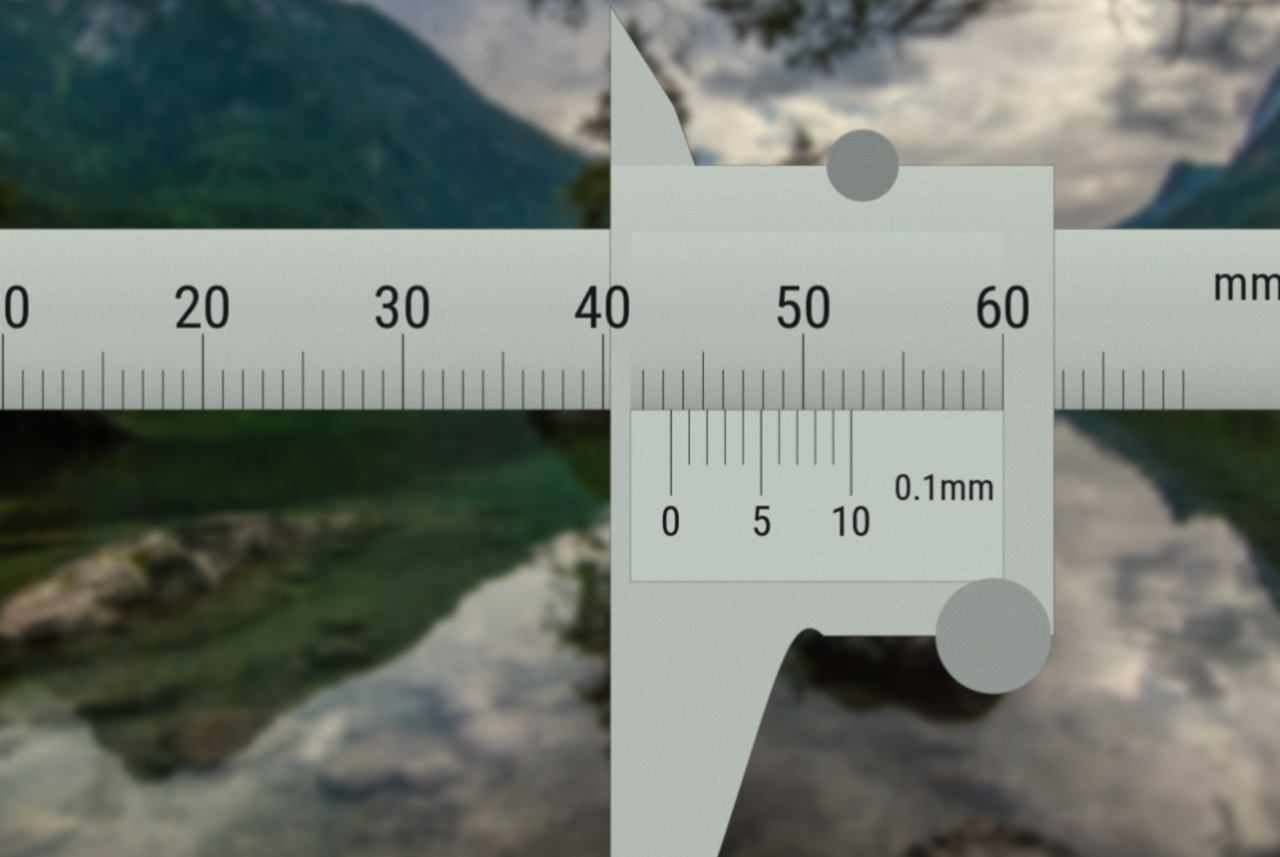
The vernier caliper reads 43.4 mm
